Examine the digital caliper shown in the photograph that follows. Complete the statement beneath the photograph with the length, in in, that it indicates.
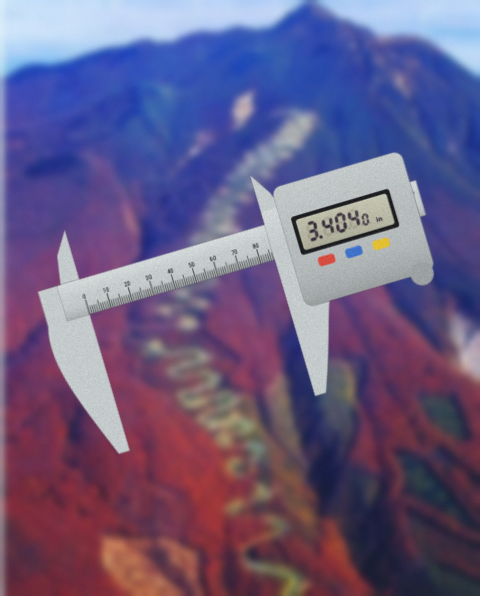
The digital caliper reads 3.4040 in
